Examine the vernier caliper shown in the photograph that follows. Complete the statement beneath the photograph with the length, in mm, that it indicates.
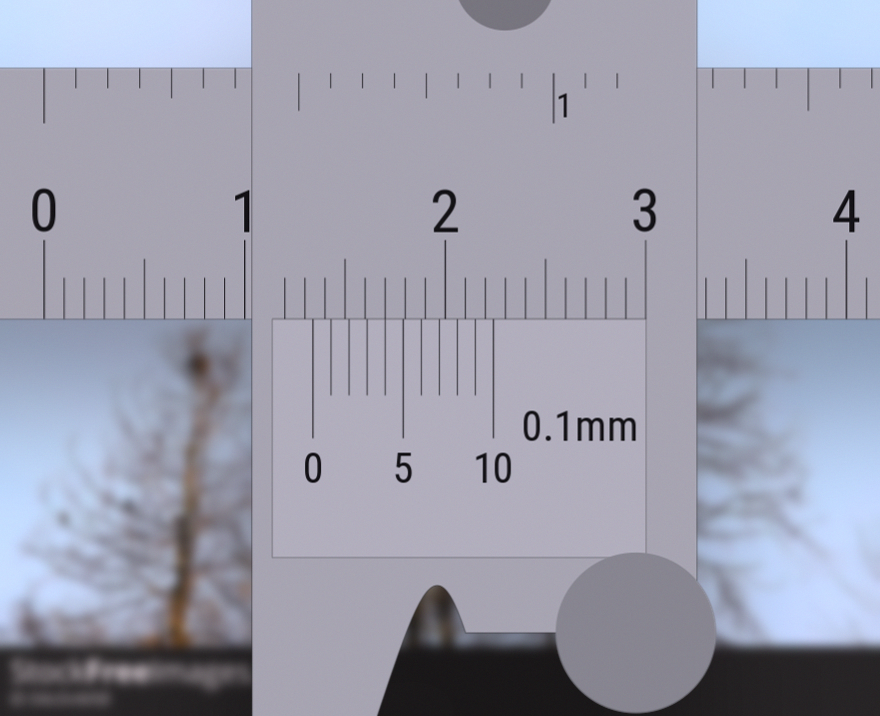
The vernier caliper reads 13.4 mm
